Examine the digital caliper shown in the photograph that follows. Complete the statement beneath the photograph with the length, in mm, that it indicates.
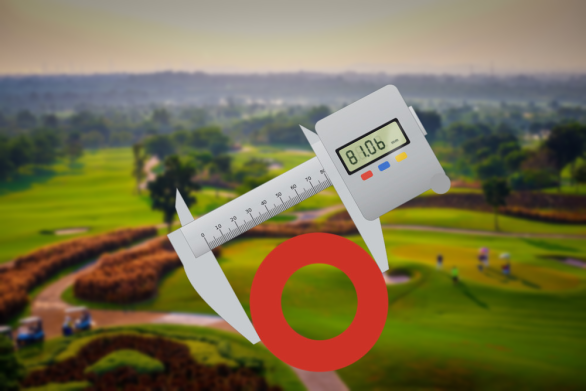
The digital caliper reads 81.06 mm
